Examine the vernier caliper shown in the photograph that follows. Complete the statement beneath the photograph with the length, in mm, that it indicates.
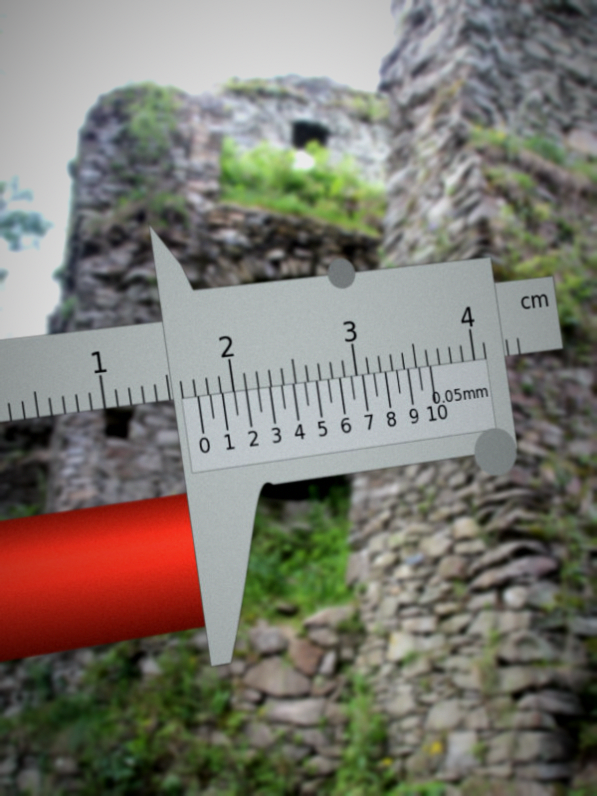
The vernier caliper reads 17.2 mm
